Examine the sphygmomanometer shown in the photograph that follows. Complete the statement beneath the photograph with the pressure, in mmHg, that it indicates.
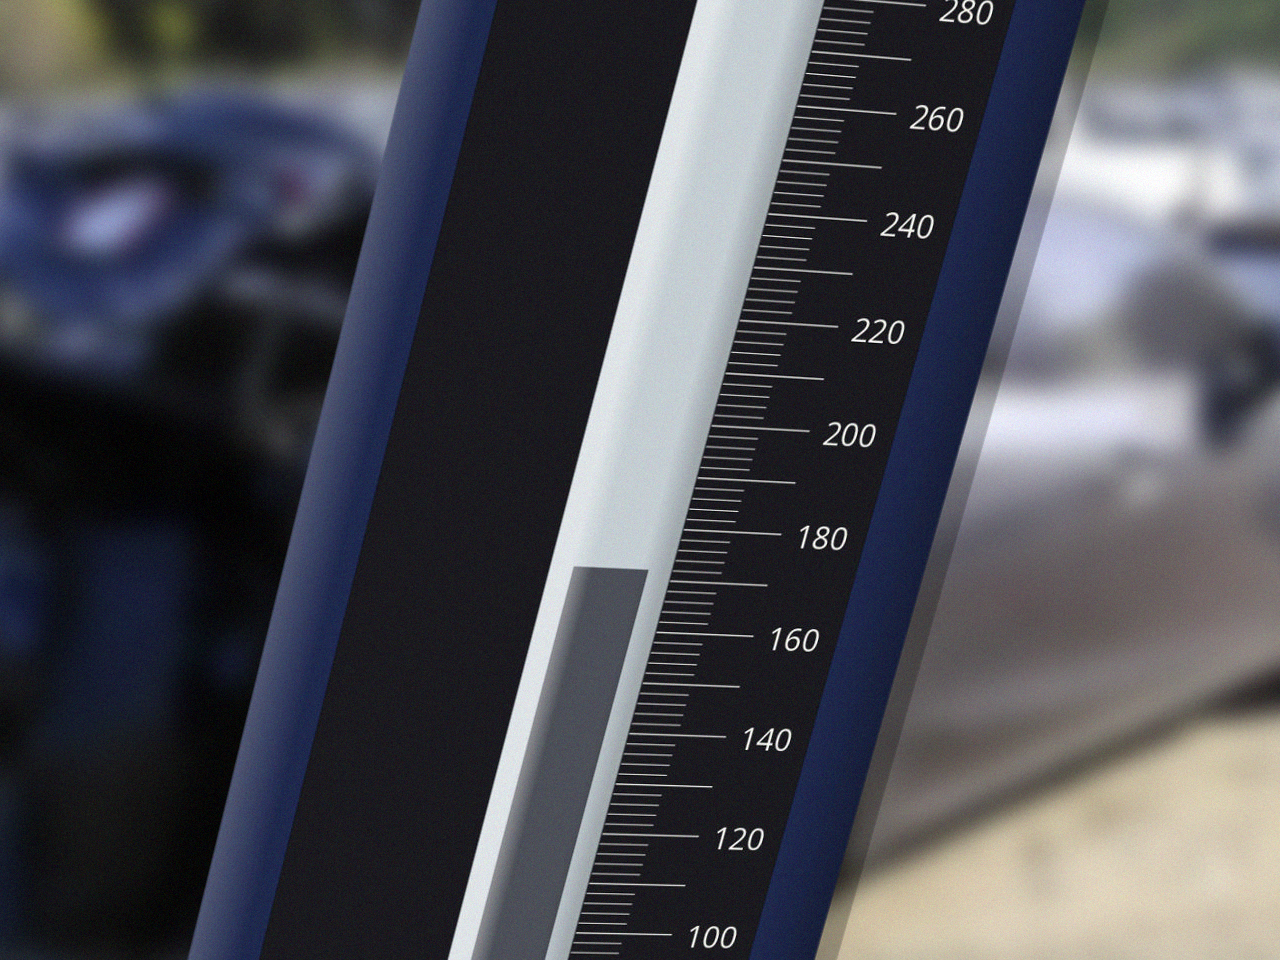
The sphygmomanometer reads 172 mmHg
